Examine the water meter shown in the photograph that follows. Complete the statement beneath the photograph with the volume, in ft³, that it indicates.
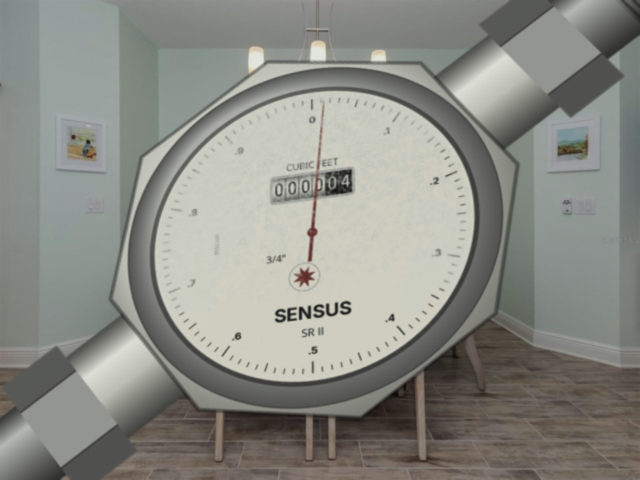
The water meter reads 4.01 ft³
